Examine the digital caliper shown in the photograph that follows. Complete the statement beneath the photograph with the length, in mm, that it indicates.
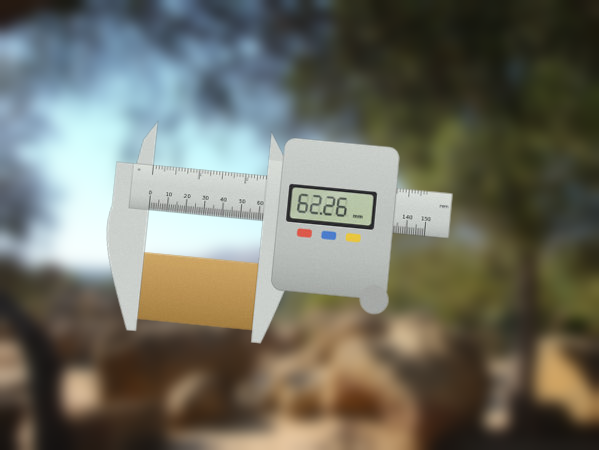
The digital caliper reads 62.26 mm
